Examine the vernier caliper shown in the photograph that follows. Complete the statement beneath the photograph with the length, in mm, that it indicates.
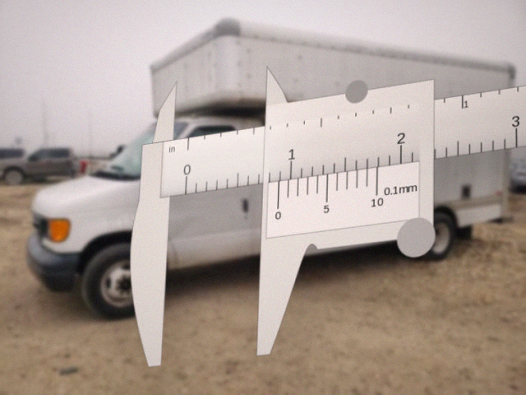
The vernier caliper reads 8.9 mm
